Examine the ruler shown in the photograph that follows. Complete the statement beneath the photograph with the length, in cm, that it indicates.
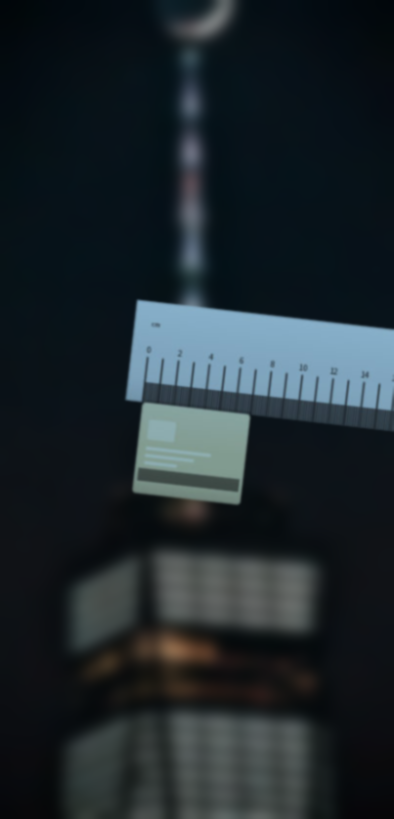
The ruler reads 7 cm
